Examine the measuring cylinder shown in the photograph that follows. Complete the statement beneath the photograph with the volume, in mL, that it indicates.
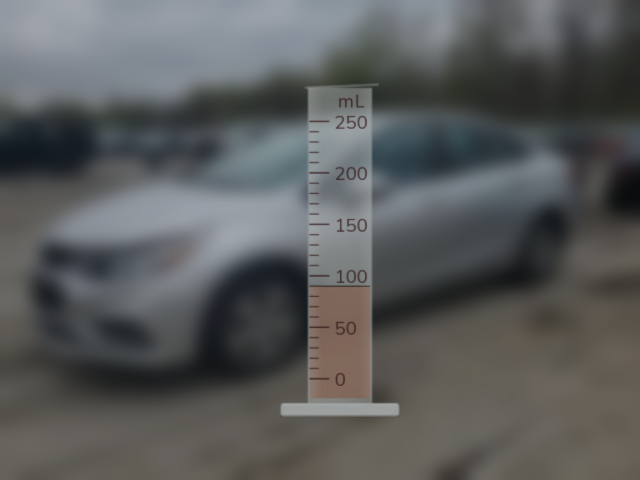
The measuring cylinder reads 90 mL
